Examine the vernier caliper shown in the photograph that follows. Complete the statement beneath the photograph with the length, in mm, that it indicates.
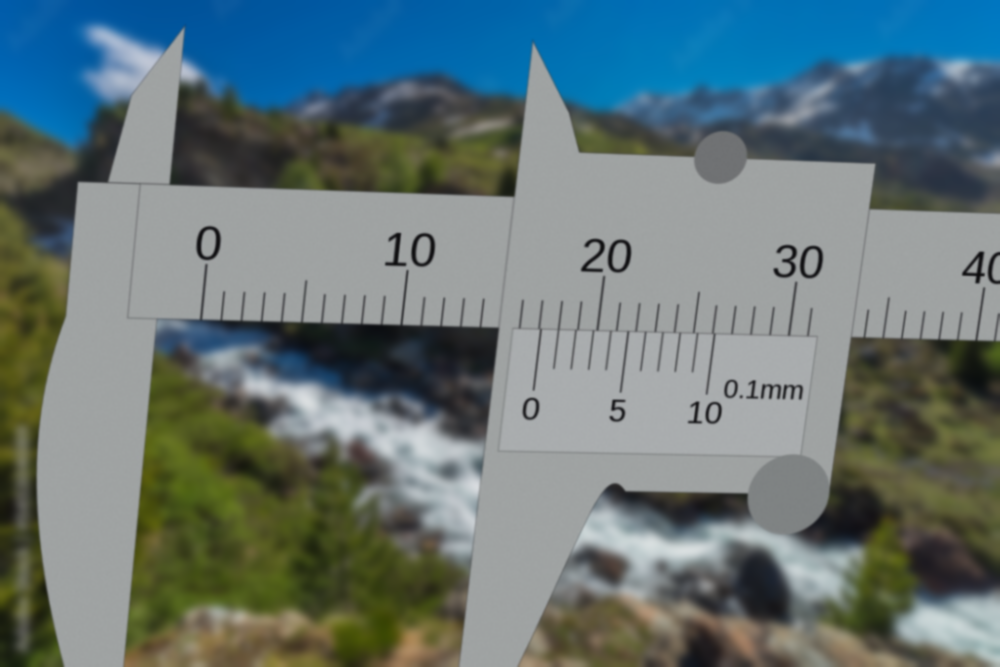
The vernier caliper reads 17.1 mm
